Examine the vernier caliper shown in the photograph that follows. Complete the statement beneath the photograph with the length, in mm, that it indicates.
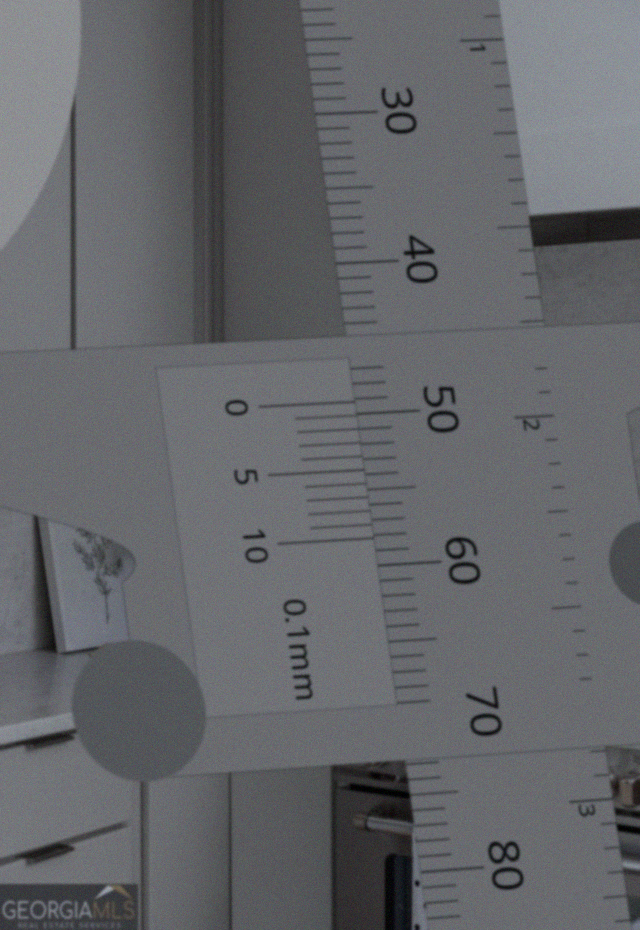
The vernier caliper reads 49.2 mm
